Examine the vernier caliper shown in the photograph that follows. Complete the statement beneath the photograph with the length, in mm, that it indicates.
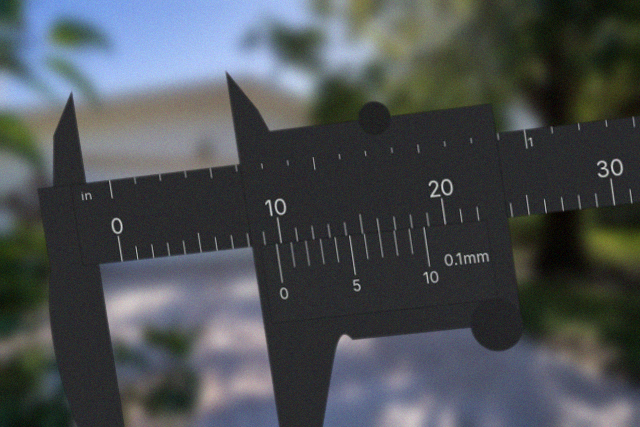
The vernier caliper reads 9.7 mm
